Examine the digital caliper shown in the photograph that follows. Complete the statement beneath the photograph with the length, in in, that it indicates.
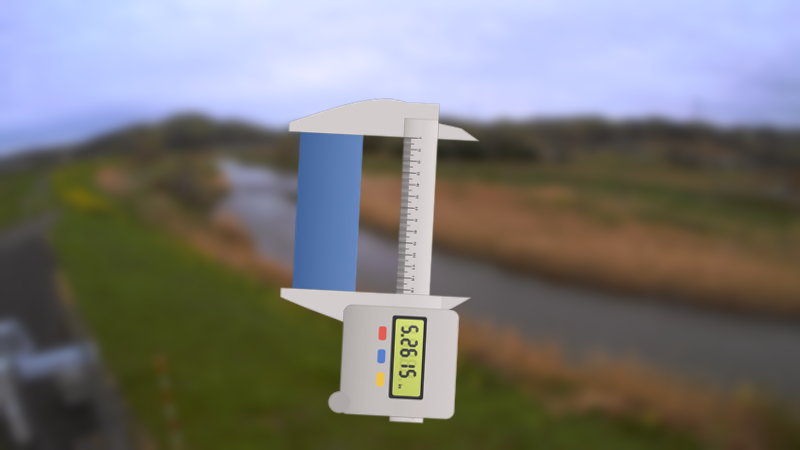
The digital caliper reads 5.2615 in
